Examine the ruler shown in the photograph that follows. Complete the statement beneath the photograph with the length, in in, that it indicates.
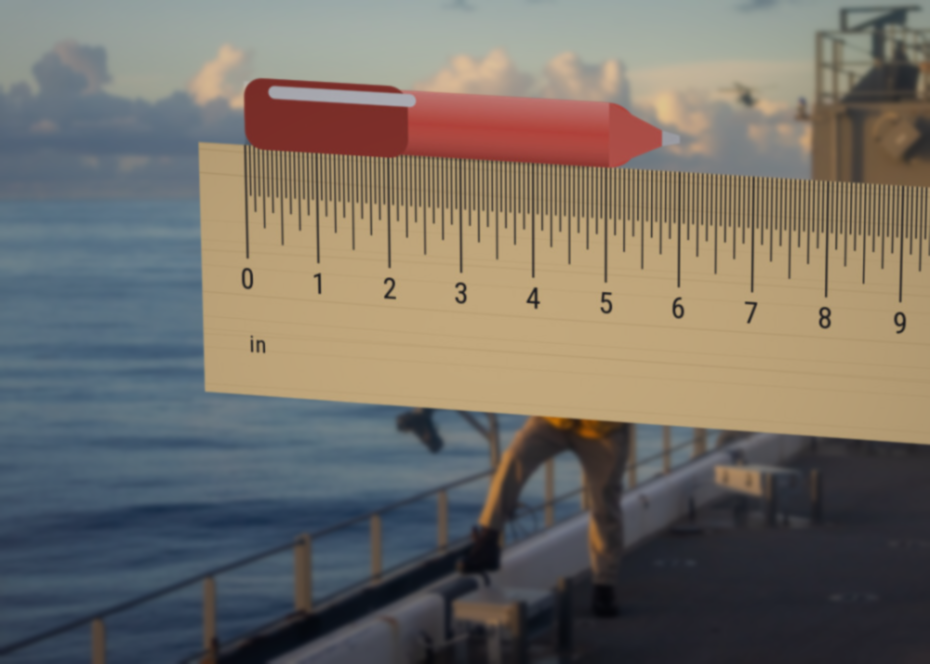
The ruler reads 6 in
